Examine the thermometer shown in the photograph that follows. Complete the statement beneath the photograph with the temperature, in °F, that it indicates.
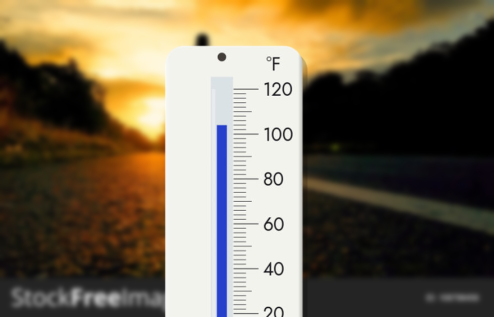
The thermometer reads 104 °F
